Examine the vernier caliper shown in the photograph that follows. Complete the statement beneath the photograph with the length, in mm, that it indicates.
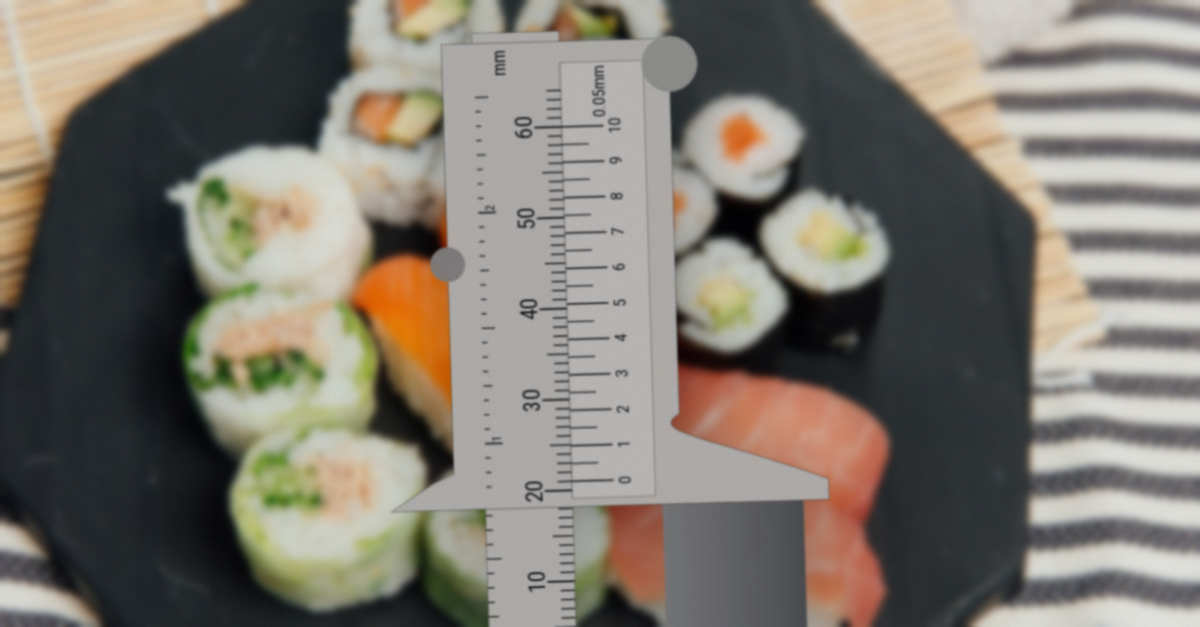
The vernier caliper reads 21.0 mm
